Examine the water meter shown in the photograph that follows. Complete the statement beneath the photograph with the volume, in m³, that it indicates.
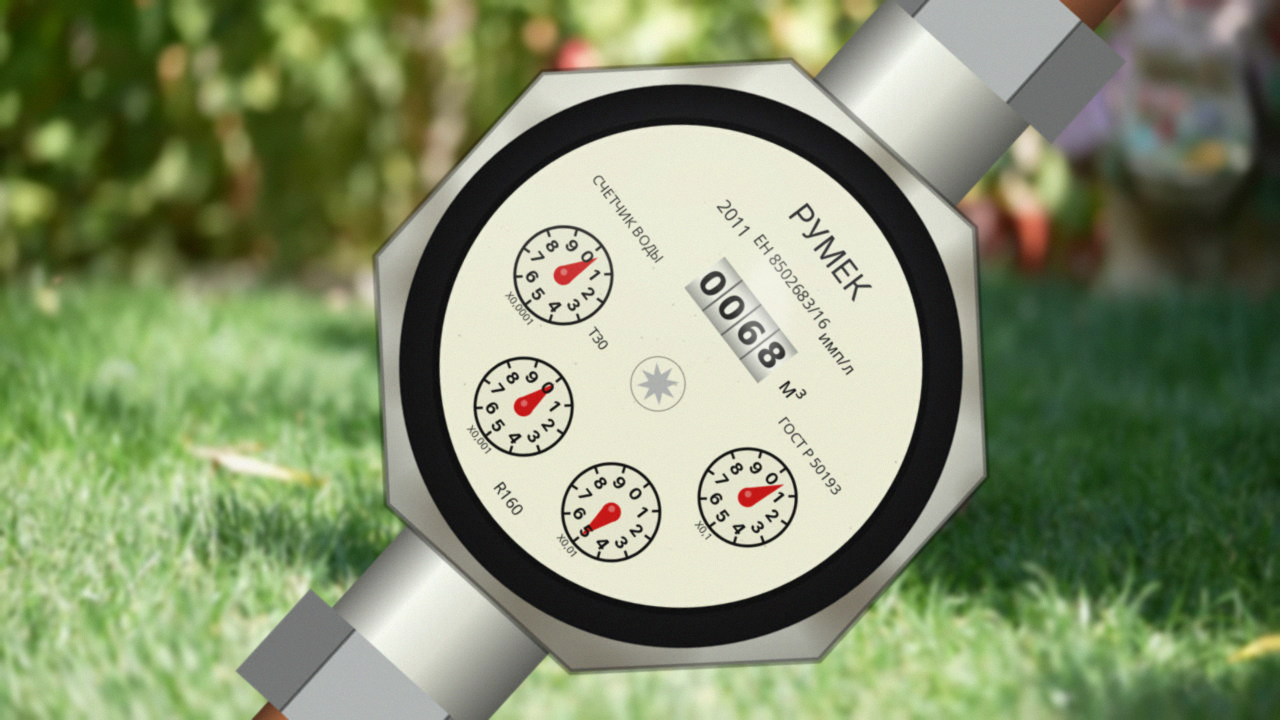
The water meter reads 68.0500 m³
